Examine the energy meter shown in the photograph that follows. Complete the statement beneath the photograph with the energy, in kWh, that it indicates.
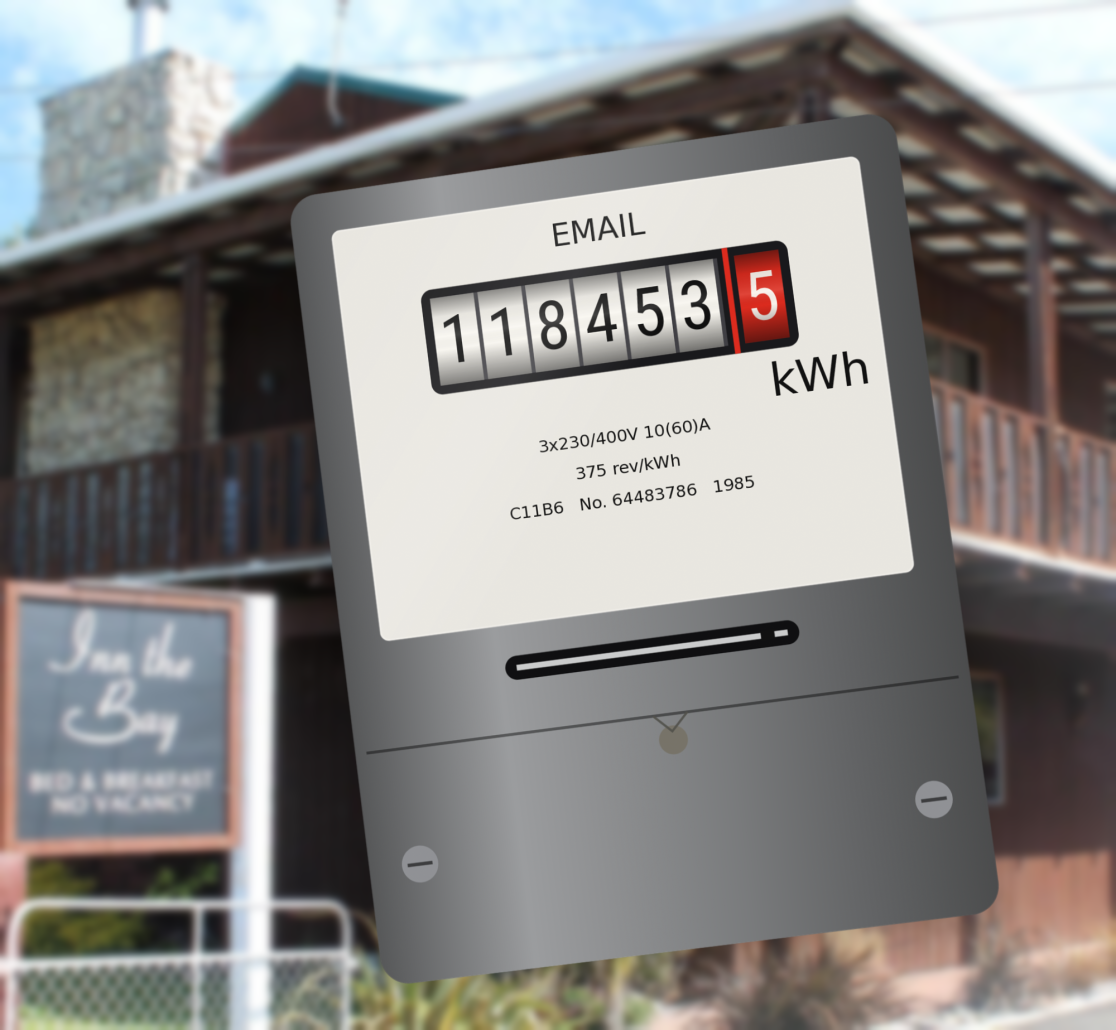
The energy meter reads 118453.5 kWh
